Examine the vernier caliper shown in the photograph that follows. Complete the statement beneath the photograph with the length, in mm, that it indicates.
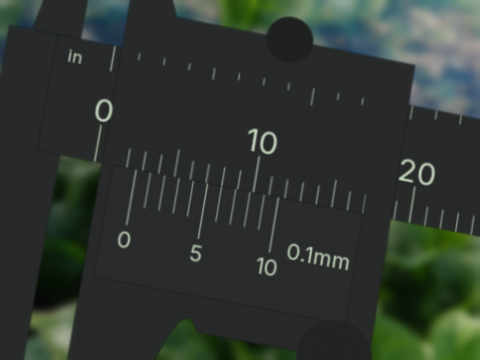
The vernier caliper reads 2.6 mm
